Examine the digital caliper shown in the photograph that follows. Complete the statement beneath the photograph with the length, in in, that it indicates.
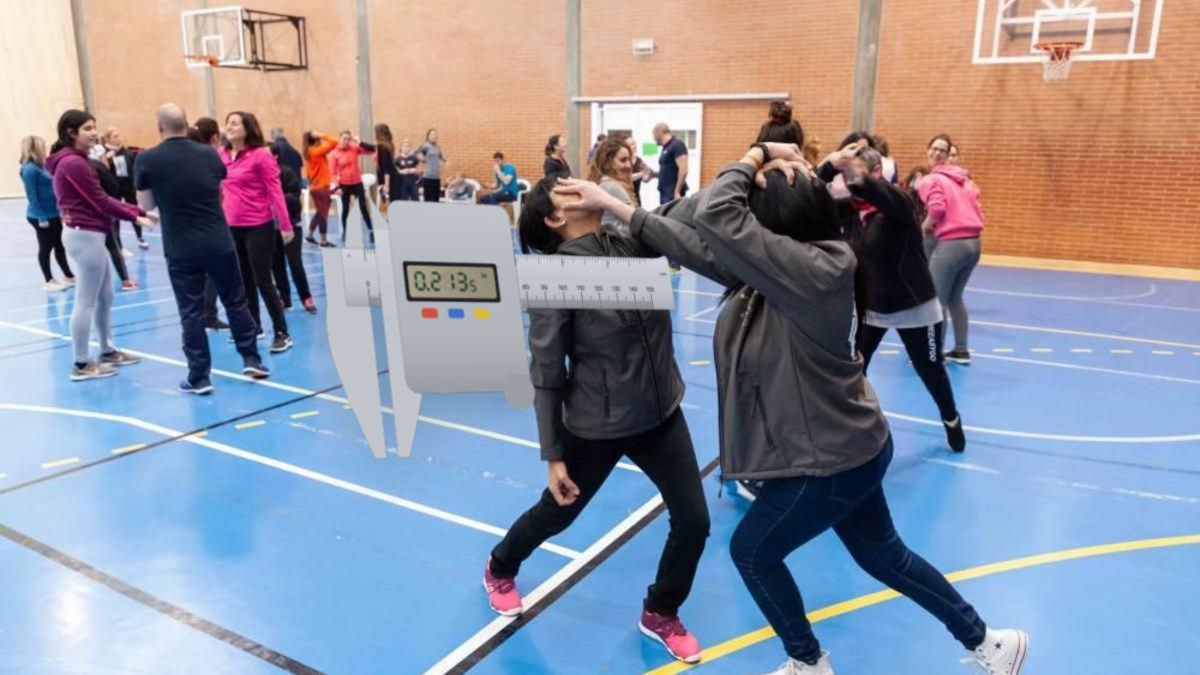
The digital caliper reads 0.2135 in
